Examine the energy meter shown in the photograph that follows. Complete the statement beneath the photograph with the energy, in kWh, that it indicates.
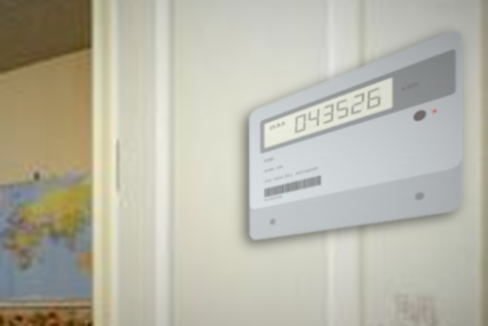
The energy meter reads 43526 kWh
